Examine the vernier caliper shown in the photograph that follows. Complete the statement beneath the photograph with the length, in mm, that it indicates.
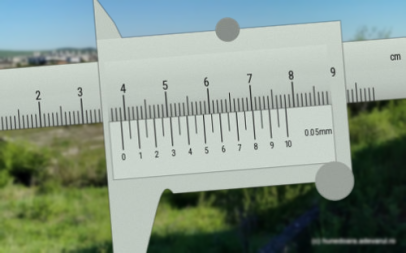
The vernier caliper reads 39.0 mm
